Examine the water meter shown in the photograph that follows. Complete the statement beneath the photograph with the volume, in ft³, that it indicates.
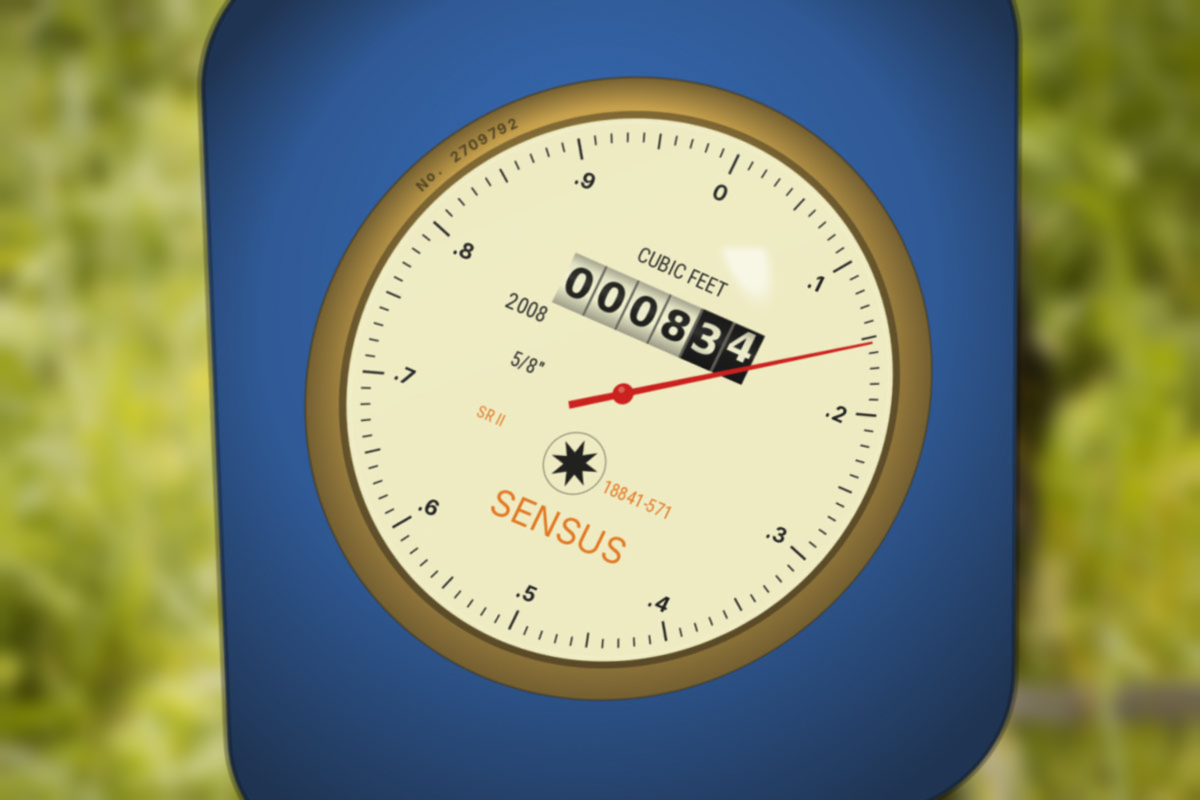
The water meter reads 834.15 ft³
